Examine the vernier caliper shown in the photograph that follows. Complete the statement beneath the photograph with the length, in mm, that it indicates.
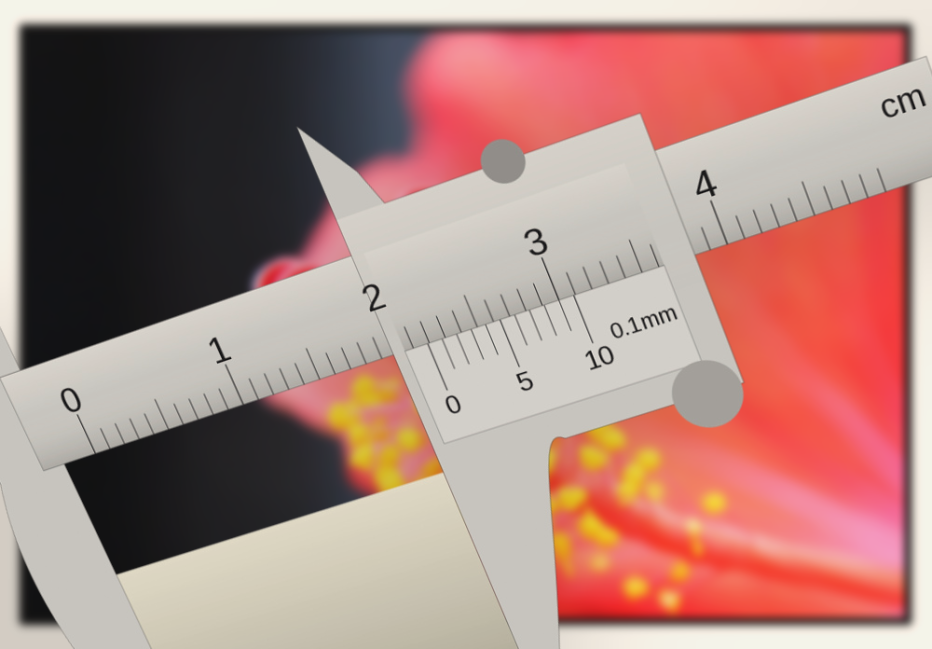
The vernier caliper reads 21.9 mm
